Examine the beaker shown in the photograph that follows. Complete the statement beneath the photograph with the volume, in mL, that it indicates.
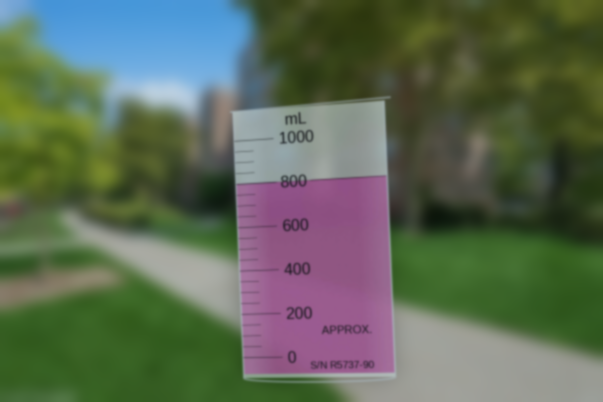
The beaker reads 800 mL
